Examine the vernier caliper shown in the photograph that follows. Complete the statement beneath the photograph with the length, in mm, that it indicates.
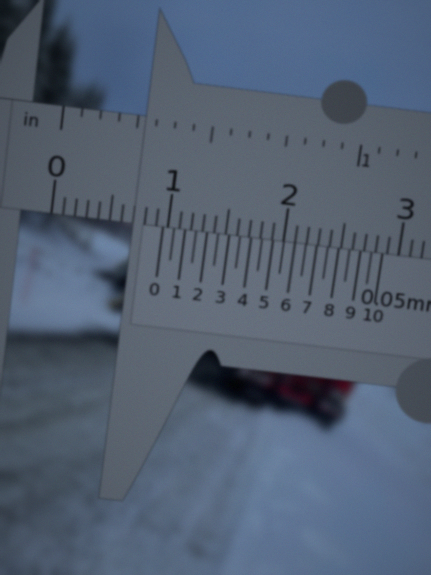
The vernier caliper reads 9.6 mm
